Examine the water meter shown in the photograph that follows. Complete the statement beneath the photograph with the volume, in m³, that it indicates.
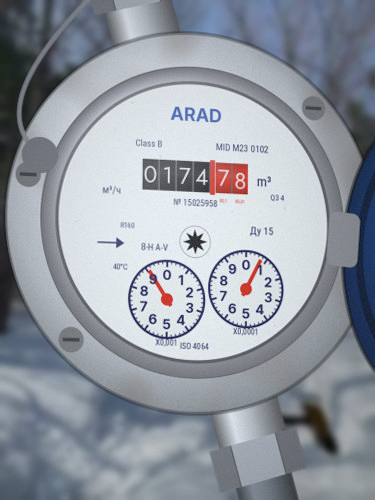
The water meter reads 174.7790 m³
